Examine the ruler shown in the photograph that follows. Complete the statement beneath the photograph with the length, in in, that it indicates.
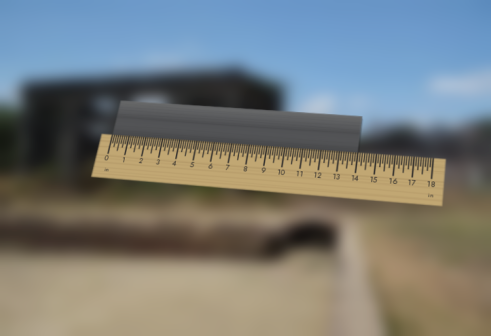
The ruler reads 14 in
